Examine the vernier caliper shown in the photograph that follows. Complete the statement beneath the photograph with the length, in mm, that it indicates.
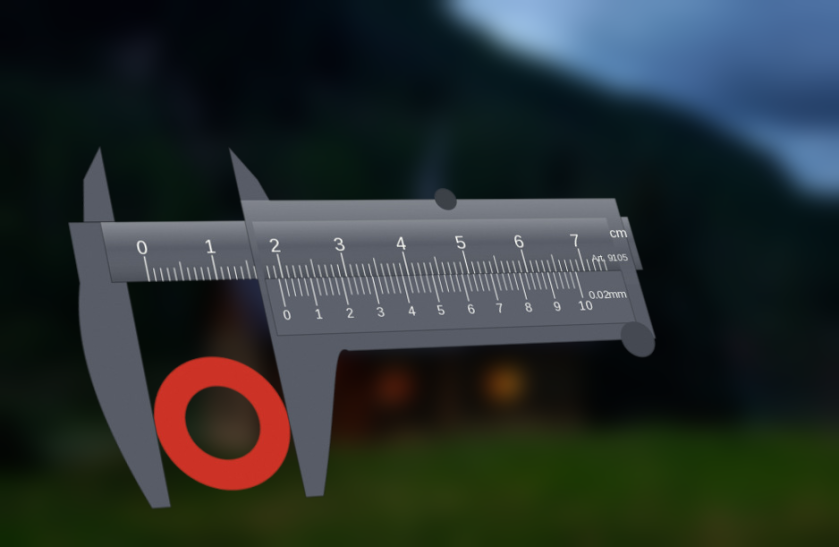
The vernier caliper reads 19.4 mm
